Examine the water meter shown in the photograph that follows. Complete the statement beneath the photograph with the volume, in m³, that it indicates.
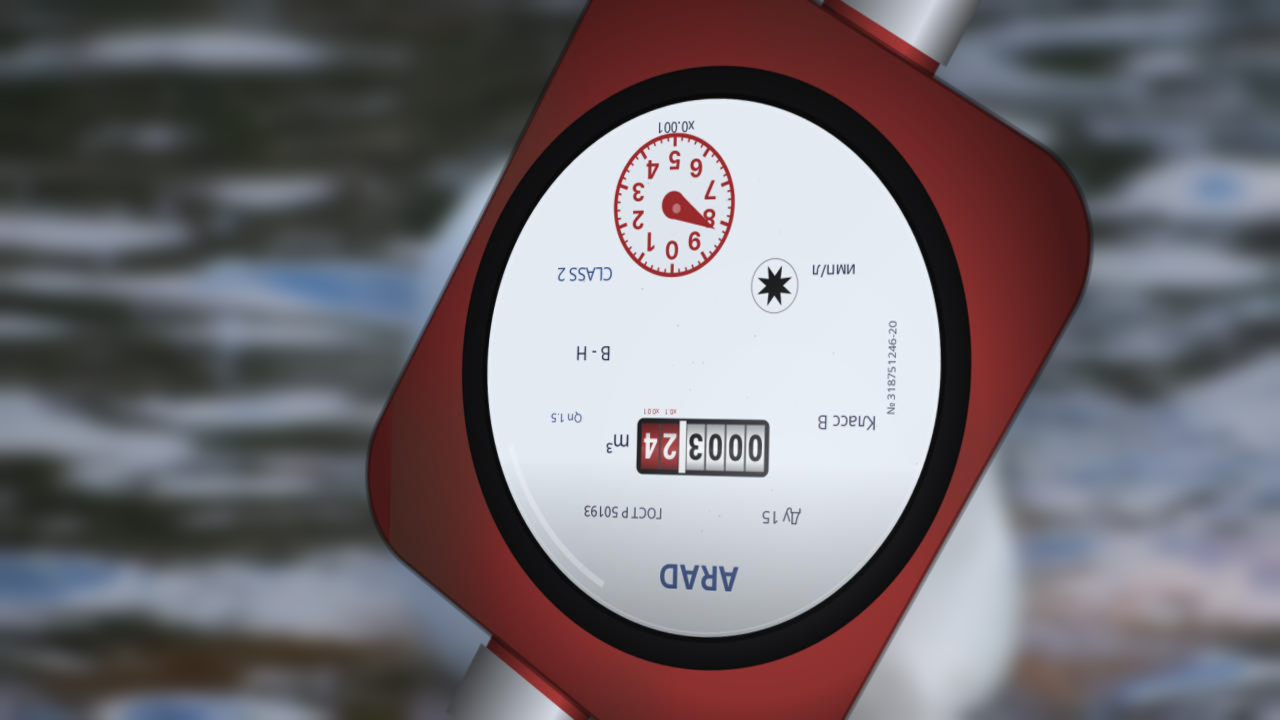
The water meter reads 3.248 m³
